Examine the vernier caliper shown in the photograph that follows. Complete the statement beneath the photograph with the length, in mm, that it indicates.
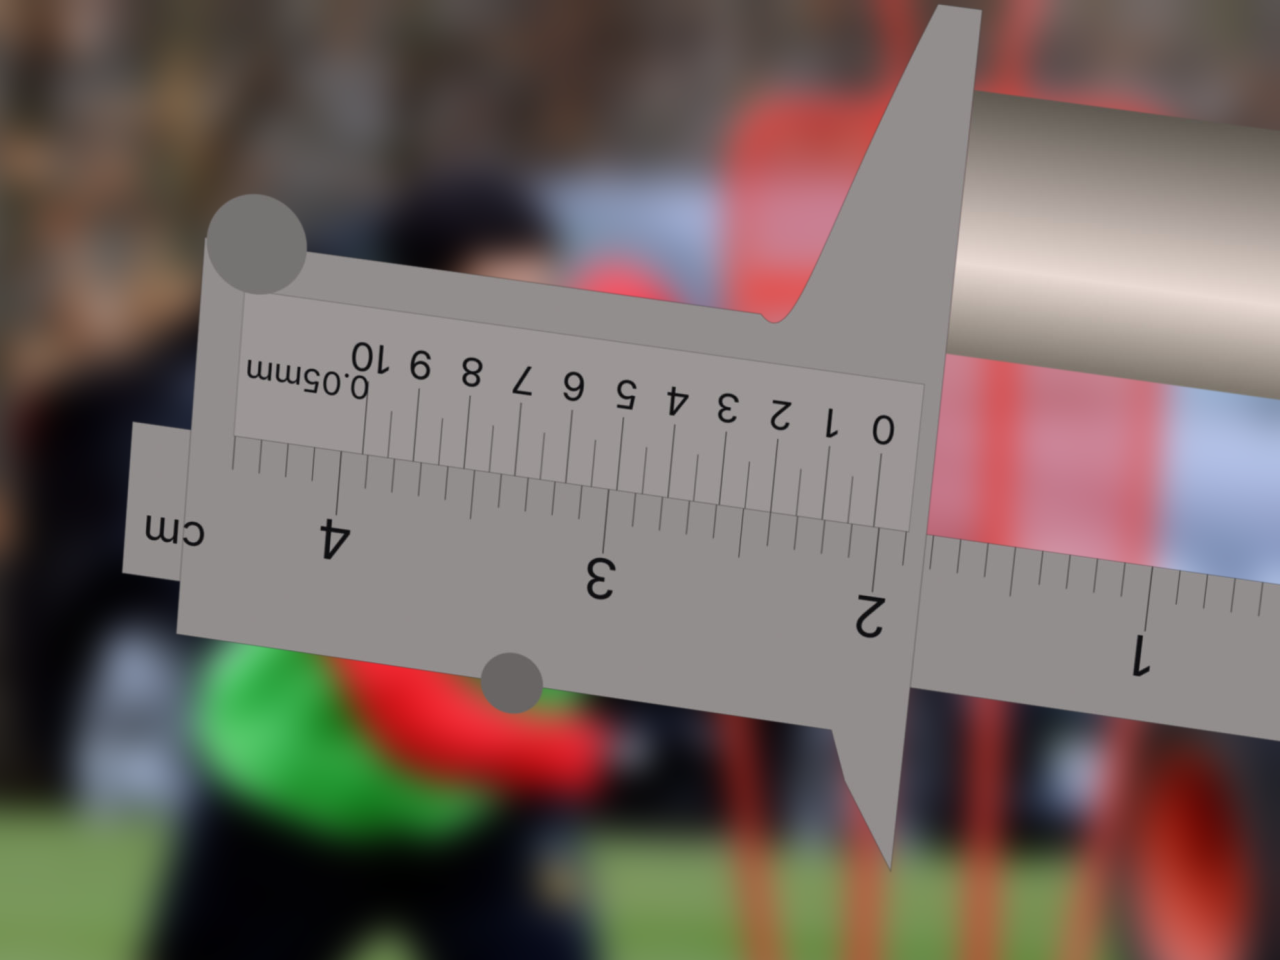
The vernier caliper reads 20.20 mm
